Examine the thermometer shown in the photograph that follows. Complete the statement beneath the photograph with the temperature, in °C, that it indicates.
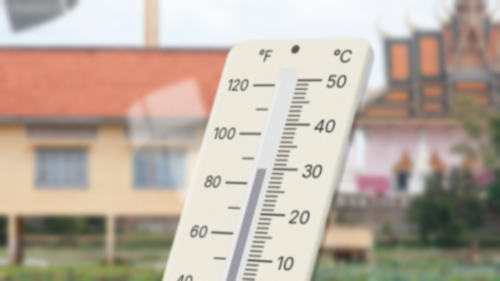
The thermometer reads 30 °C
